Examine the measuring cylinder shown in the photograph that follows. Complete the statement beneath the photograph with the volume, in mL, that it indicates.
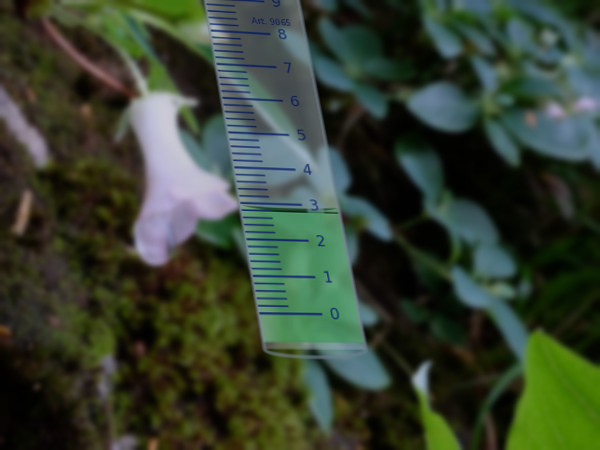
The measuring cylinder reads 2.8 mL
